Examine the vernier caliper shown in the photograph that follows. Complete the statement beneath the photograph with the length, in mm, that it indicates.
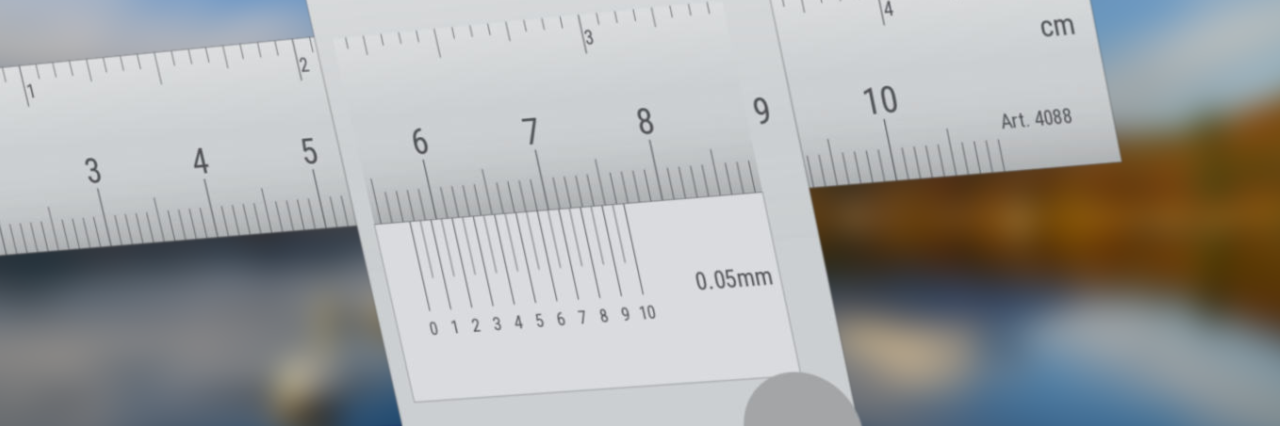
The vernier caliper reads 57.6 mm
